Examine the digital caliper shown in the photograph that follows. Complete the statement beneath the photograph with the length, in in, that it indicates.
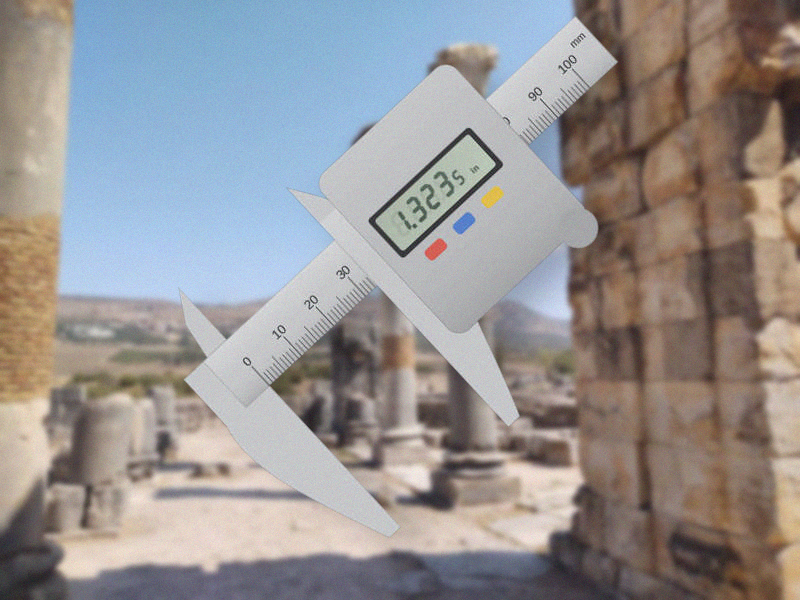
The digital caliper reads 1.3235 in
